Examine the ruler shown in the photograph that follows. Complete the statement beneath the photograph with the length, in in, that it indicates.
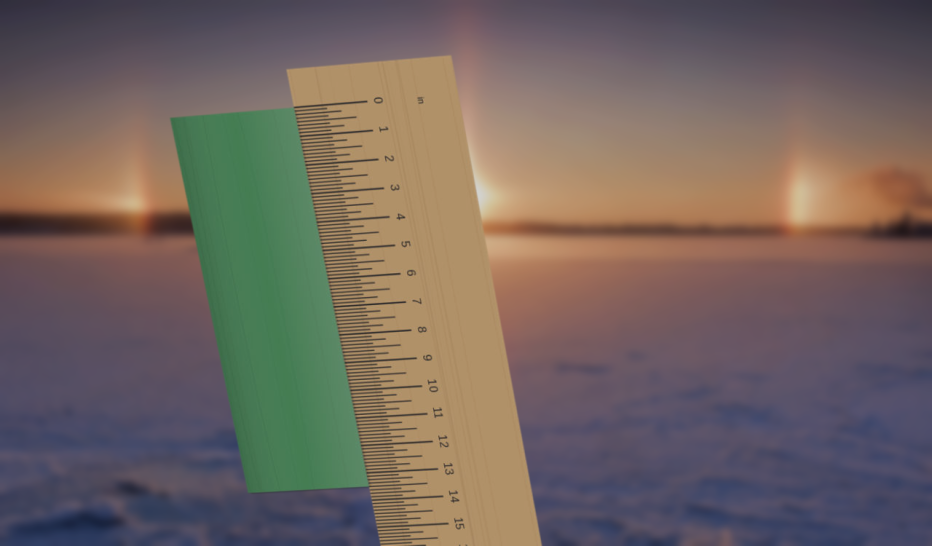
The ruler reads 13.5 in
